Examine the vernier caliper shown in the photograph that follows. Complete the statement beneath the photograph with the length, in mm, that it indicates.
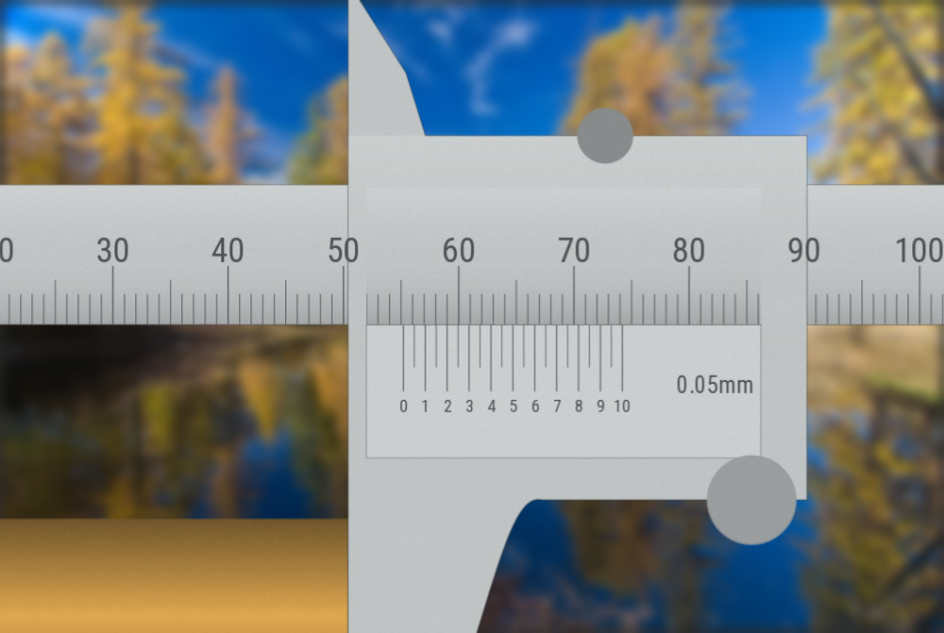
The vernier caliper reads 55.2 mm
